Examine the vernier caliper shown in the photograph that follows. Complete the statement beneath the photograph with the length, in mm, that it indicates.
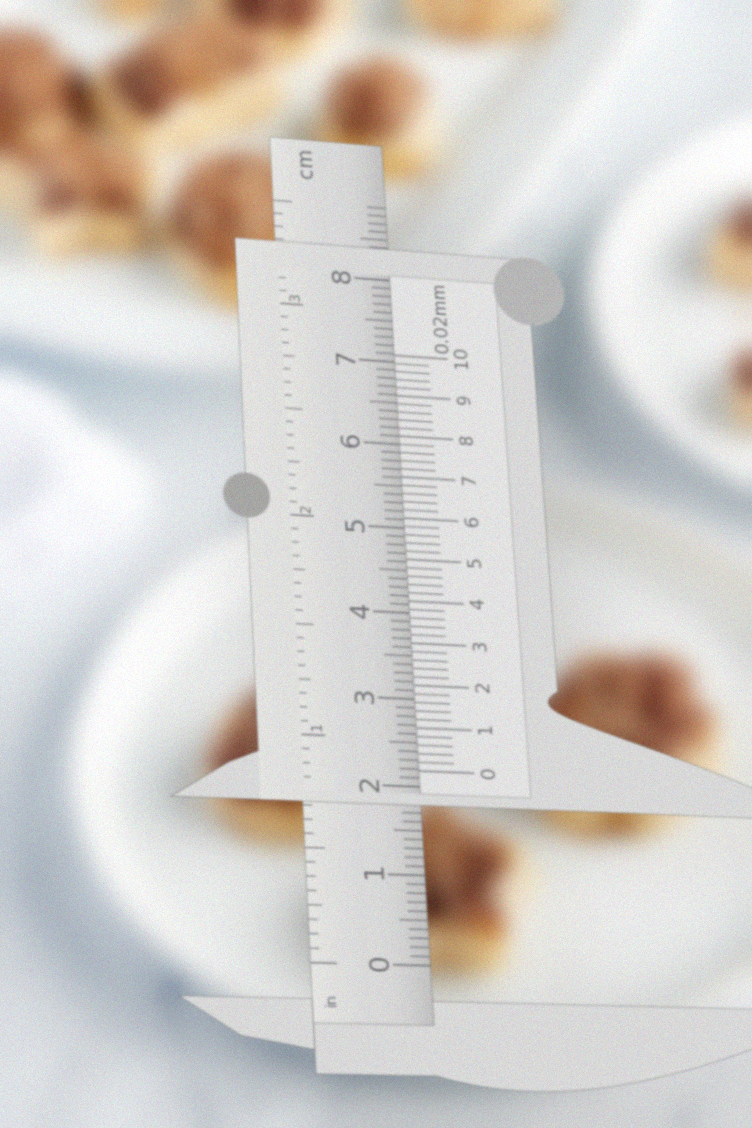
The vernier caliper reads 21.8 mm
